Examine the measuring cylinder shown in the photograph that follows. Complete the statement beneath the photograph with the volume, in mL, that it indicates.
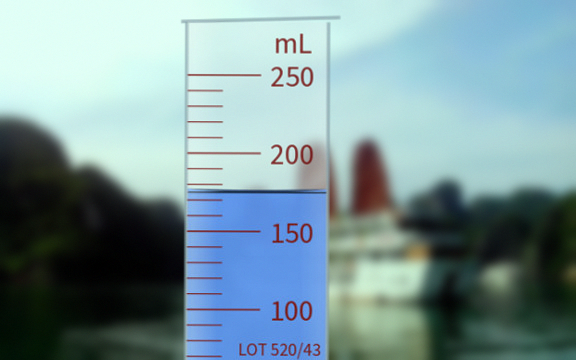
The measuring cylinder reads 175 mL
